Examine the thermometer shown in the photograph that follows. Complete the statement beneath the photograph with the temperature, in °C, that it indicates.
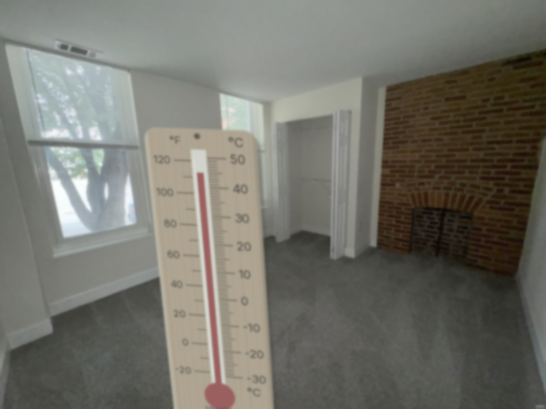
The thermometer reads 45 °C
